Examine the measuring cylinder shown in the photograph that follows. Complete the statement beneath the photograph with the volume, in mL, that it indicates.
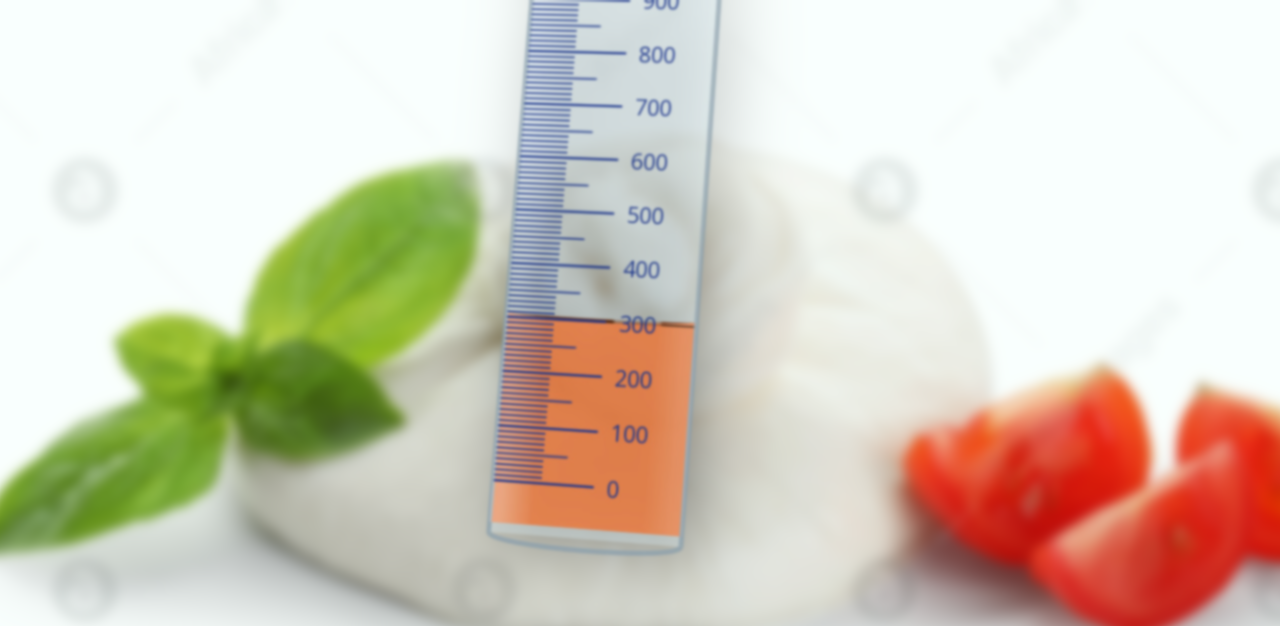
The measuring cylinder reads 300 mL
